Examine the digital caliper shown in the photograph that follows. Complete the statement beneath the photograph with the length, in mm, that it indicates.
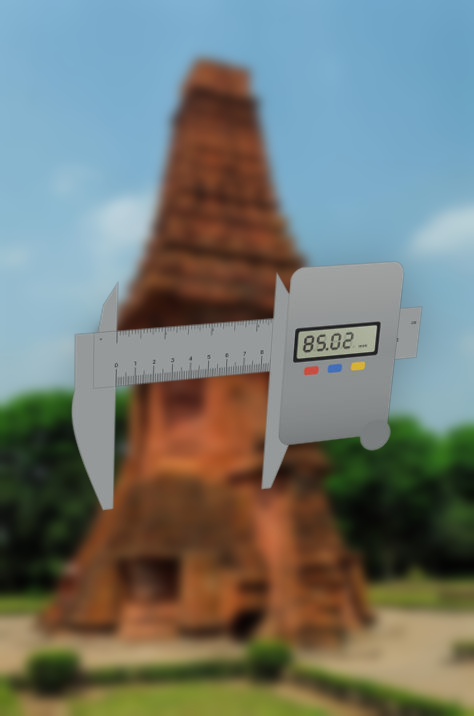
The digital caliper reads 85.02 mm
